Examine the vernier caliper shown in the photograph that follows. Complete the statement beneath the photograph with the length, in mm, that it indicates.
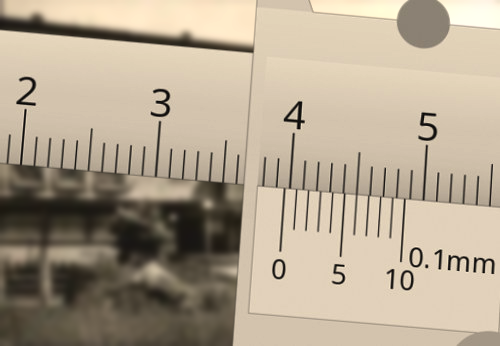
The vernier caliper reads 39.6 mm
